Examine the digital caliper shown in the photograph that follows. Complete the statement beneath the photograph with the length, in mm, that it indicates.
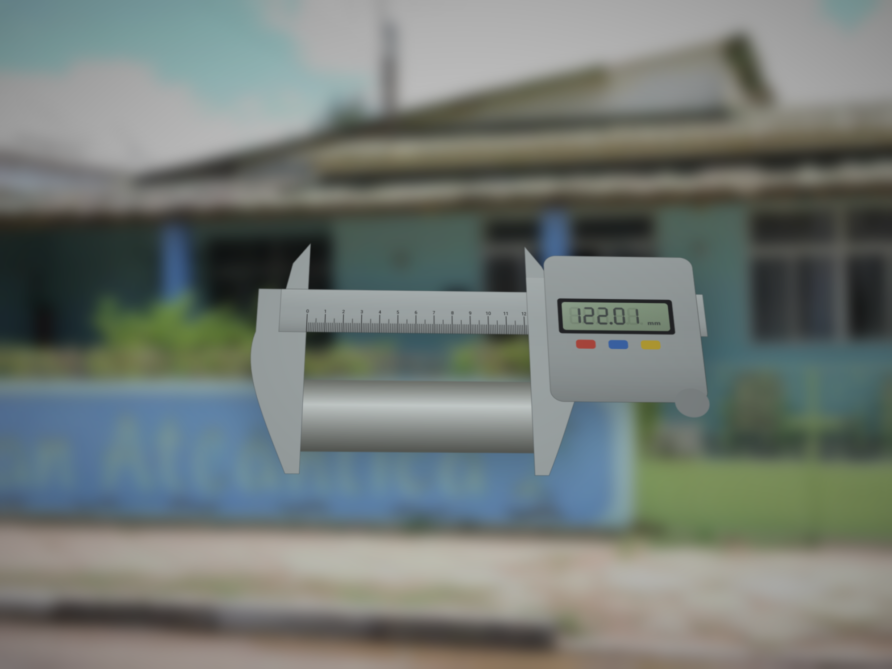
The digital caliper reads 122.01 mm
